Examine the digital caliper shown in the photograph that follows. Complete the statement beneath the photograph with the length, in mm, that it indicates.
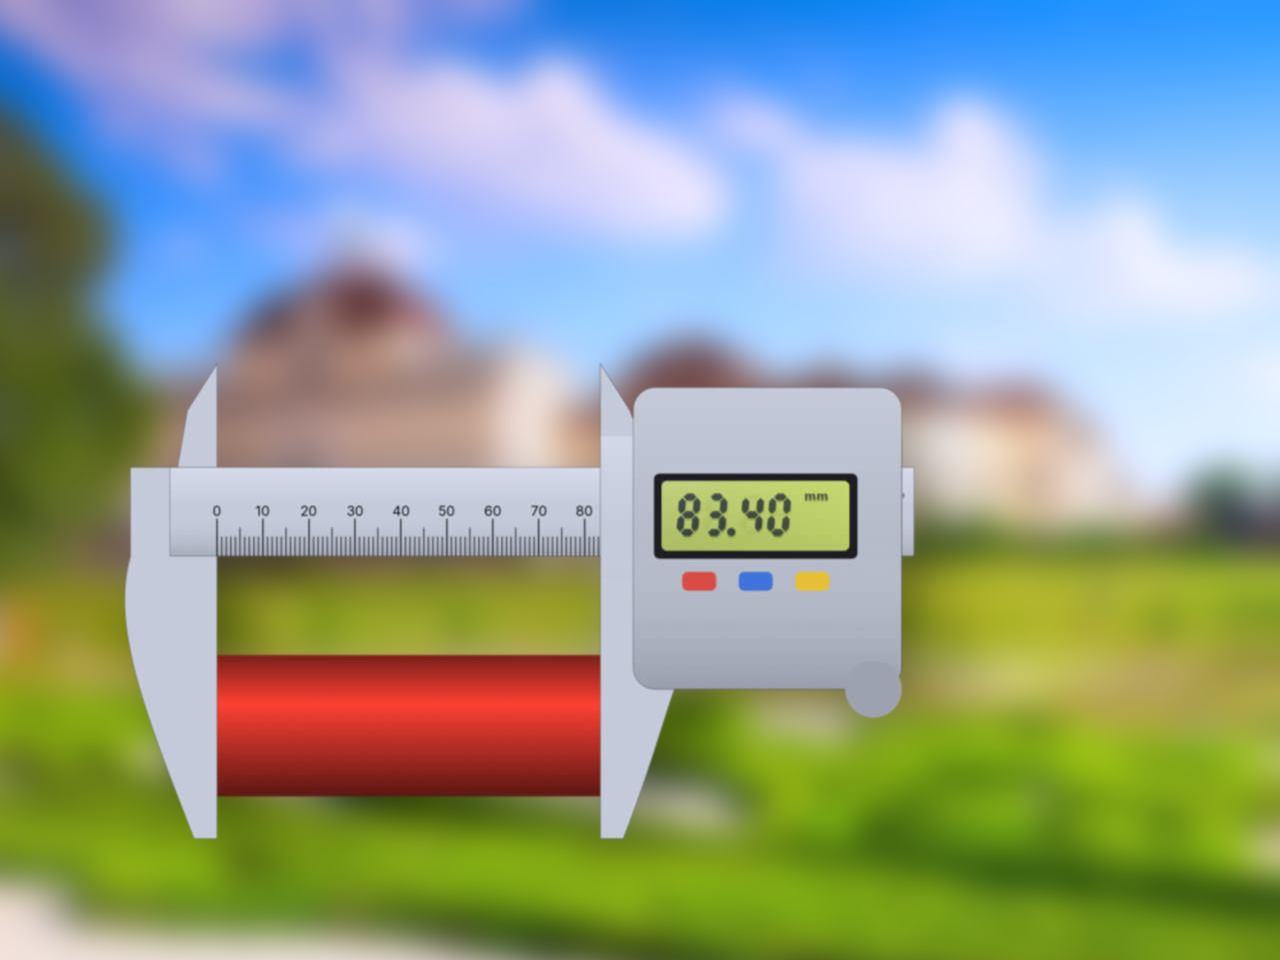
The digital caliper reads 83.40 mm
